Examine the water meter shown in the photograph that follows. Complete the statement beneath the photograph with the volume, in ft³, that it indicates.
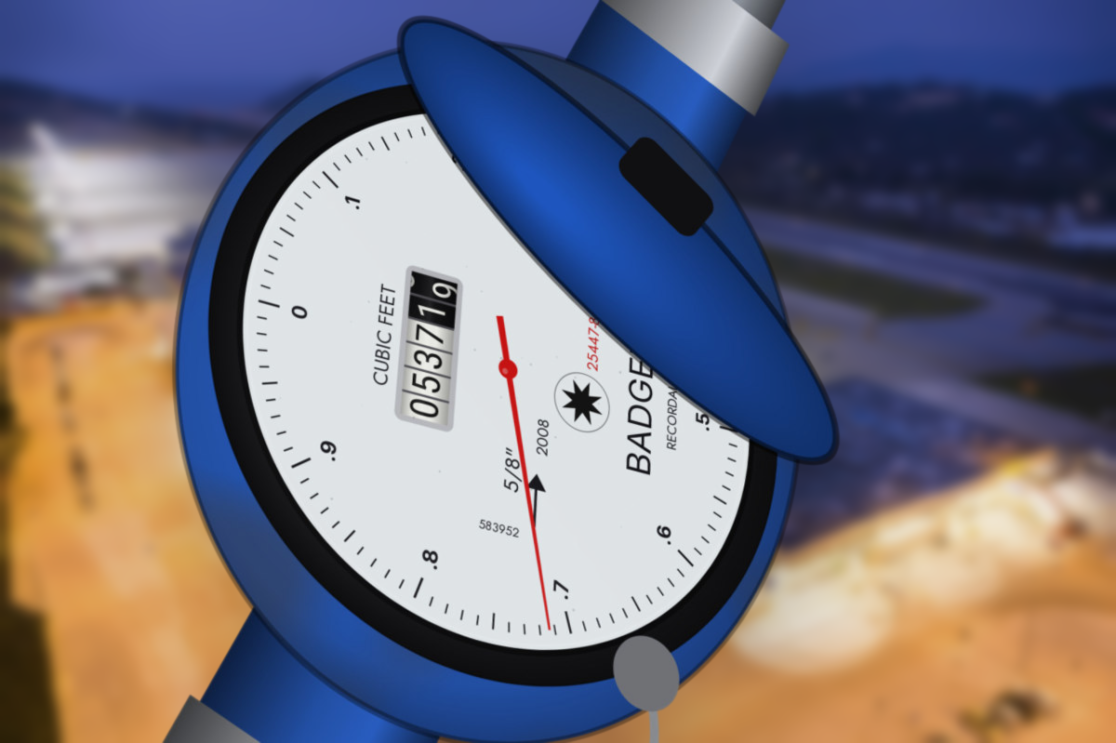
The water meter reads 53718.71 ft³
